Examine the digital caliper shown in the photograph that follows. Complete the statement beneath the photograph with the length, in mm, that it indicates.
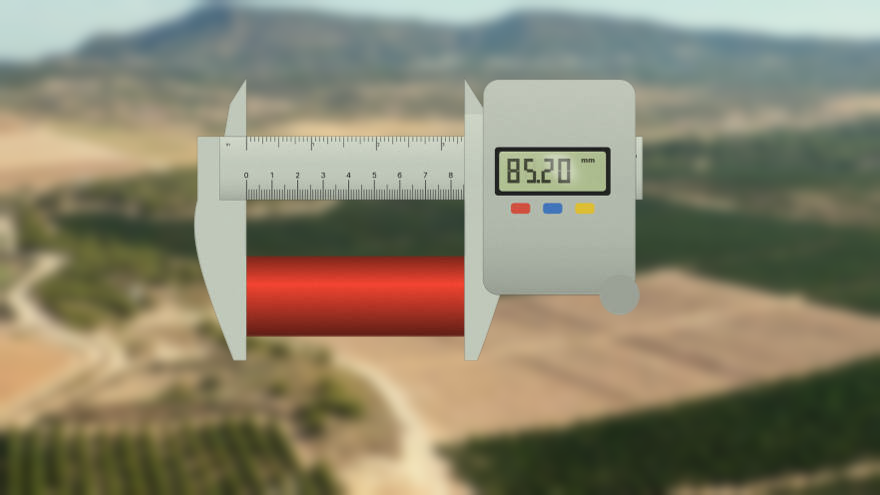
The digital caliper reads 85.20 mm
